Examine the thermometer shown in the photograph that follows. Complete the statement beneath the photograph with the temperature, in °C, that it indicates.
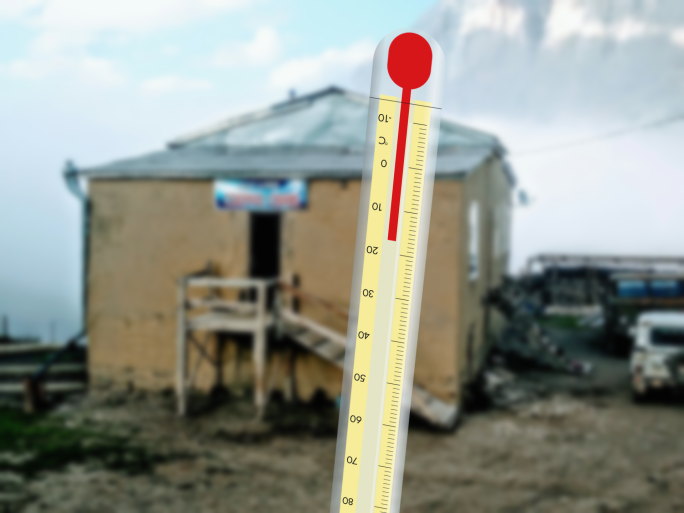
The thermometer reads 17 °C
